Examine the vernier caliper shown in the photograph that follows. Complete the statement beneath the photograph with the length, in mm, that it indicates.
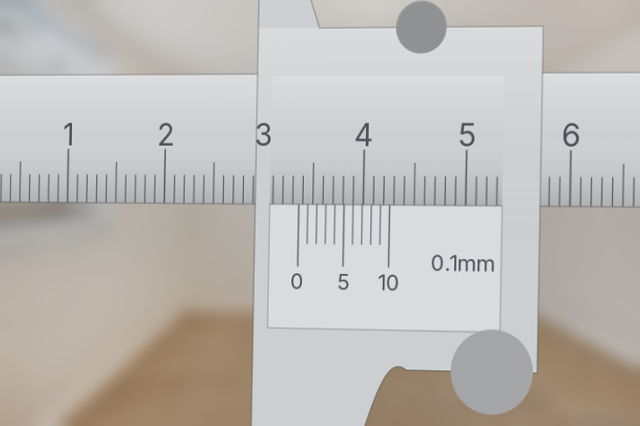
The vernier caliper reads 33.6 mm
